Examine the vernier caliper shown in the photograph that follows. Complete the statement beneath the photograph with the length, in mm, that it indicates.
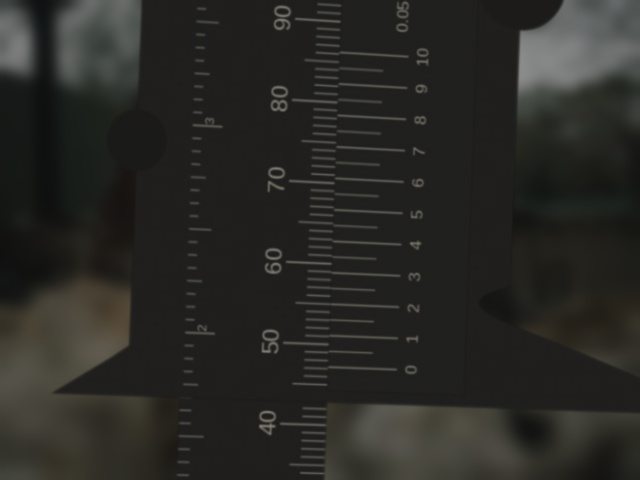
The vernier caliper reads 47.2 mm
